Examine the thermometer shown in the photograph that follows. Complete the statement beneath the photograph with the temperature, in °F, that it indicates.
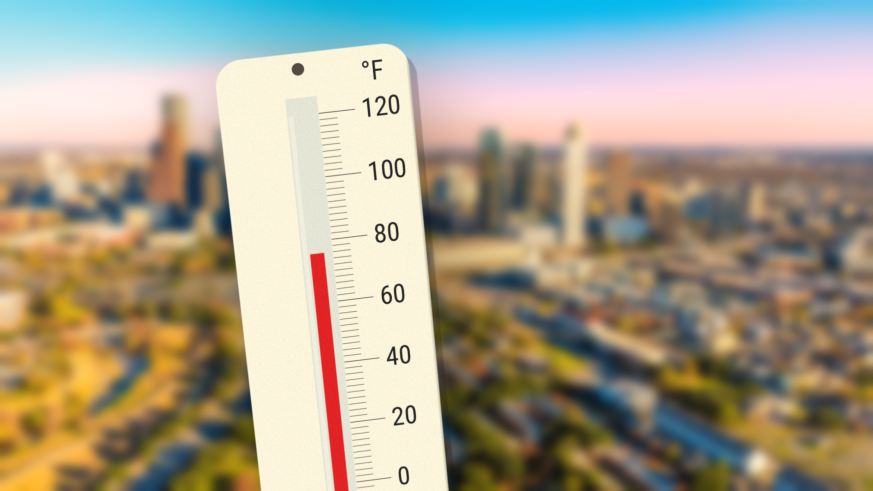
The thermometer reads 76 °F
